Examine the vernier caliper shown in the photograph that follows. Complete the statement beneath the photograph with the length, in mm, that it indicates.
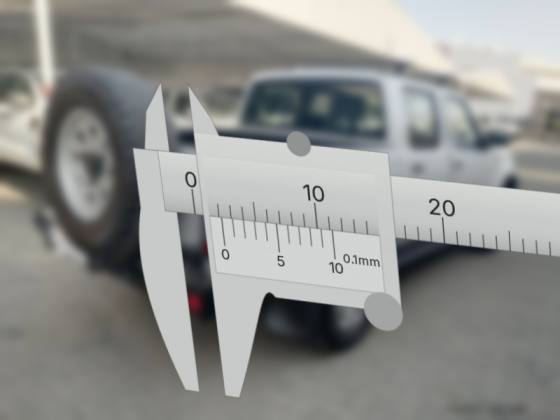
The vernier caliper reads 2.2 mm
